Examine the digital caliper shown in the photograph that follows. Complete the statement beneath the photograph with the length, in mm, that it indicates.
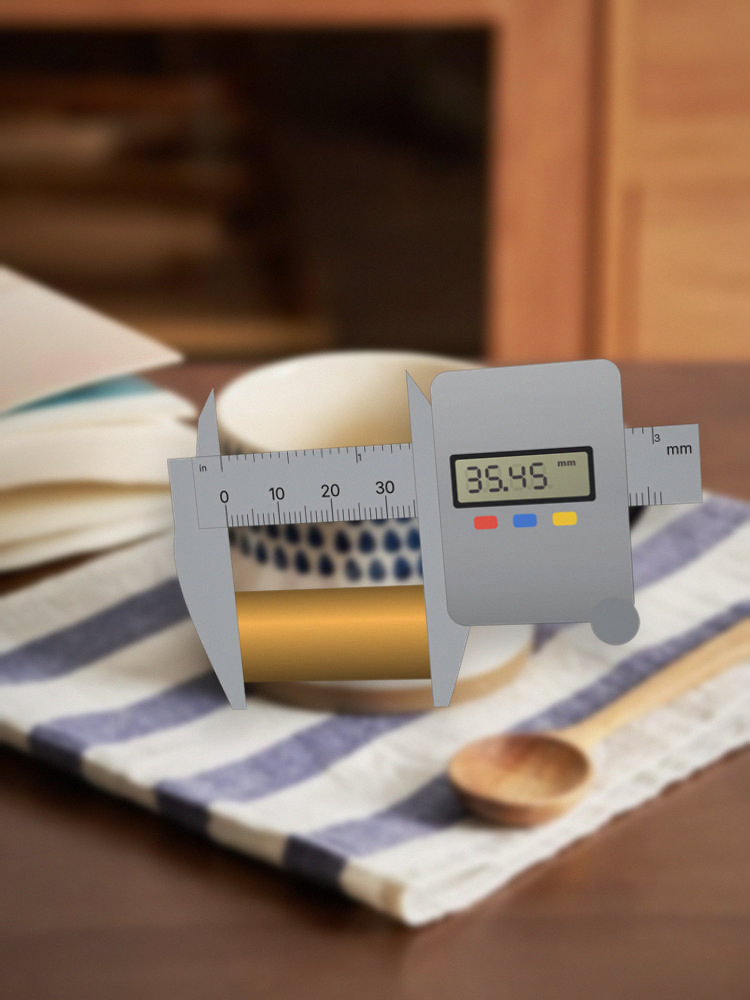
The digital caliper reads 35.45 mm
